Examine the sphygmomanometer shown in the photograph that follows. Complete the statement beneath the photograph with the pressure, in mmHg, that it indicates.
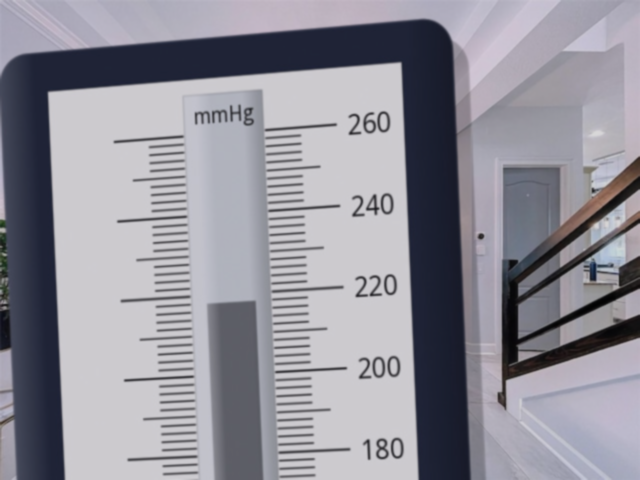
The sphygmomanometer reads 218 mmHg
